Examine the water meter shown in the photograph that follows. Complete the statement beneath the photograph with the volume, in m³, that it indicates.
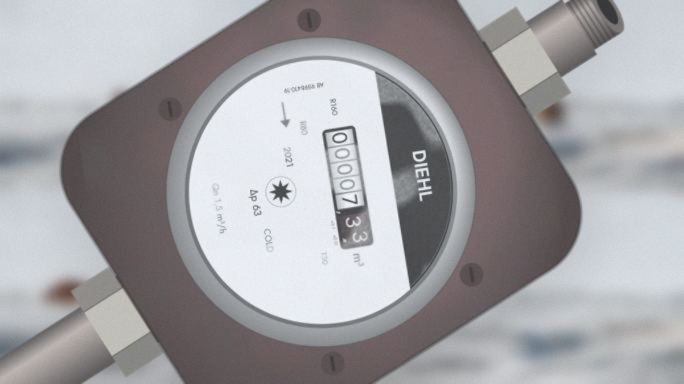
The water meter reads 7.33 m³
